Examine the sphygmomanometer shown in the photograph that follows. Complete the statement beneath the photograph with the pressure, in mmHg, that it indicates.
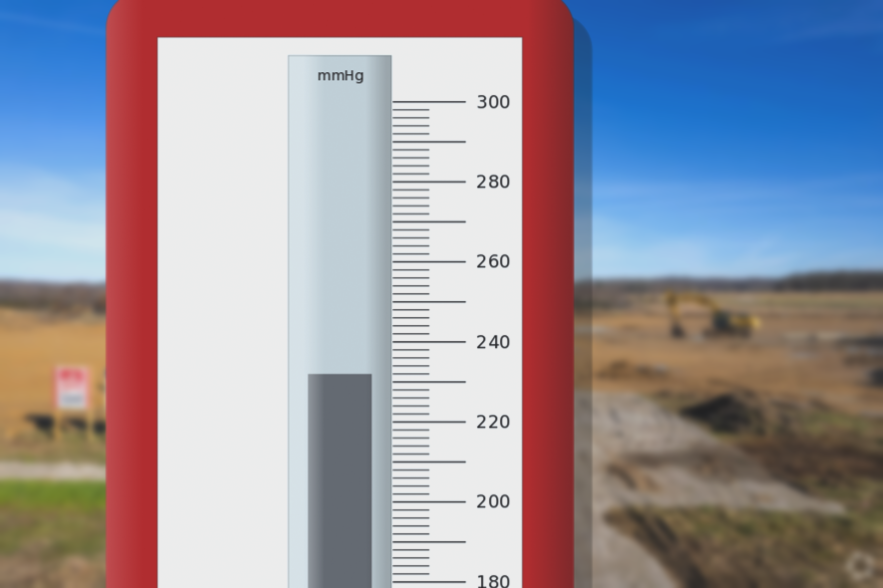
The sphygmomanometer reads 232 mmHg
